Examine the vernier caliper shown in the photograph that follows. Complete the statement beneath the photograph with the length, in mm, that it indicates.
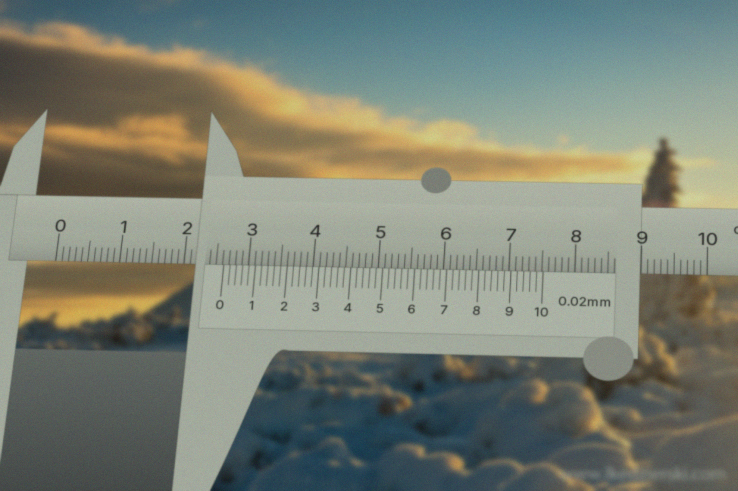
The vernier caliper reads 26.2 mm
